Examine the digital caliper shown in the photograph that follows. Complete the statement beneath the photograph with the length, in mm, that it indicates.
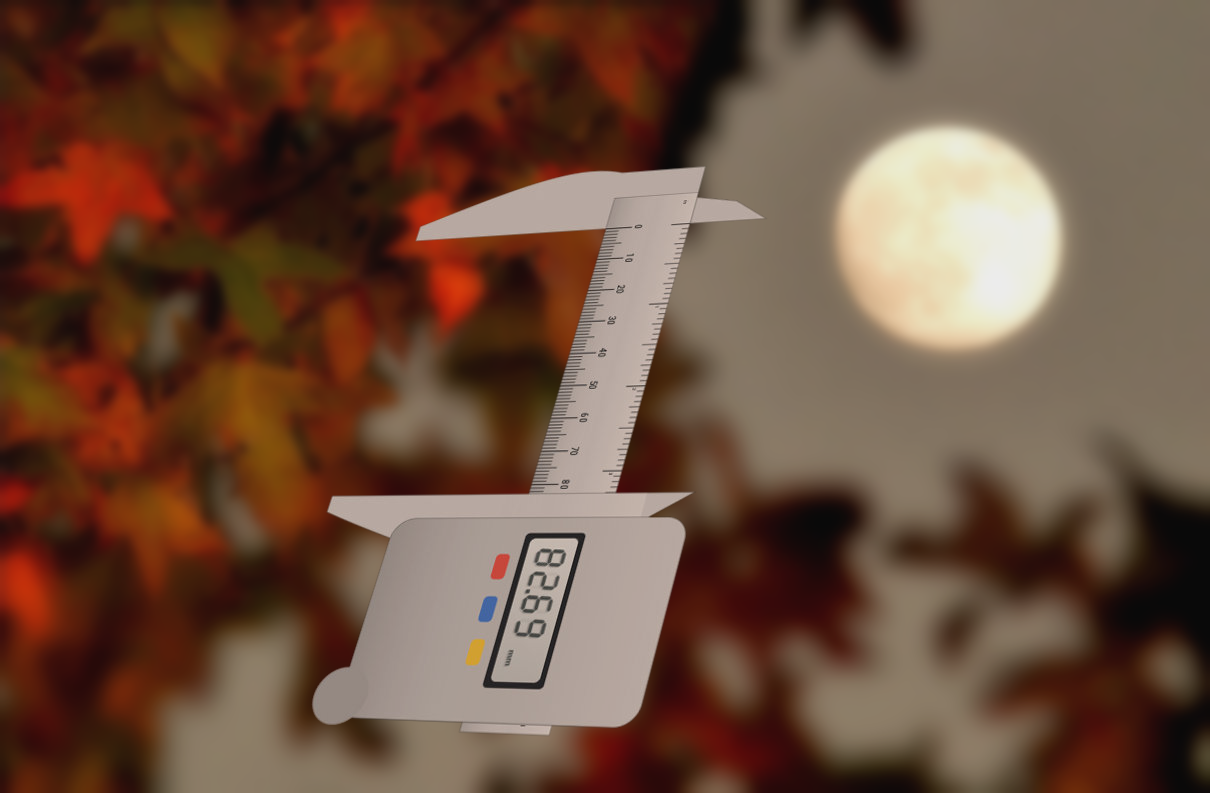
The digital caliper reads 82.69 mm
